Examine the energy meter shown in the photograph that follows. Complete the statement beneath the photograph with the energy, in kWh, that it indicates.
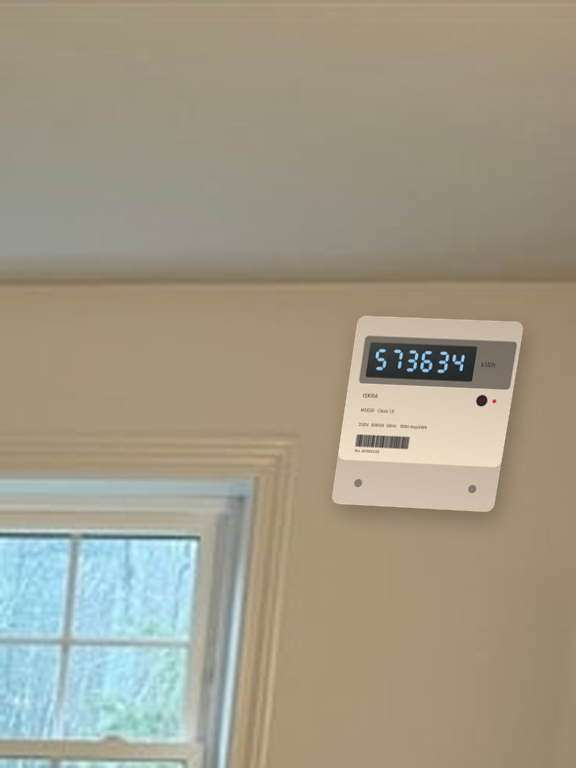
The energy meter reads 573634 kWh
